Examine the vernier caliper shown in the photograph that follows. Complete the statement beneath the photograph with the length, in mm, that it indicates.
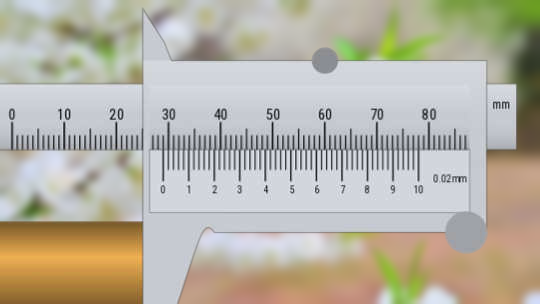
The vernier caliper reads 29.0 mm
